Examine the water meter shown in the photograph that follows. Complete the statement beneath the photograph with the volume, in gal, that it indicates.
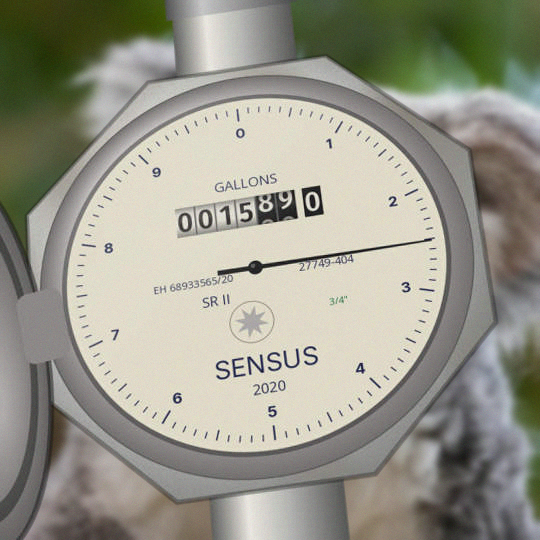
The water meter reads 15892.5 gal
